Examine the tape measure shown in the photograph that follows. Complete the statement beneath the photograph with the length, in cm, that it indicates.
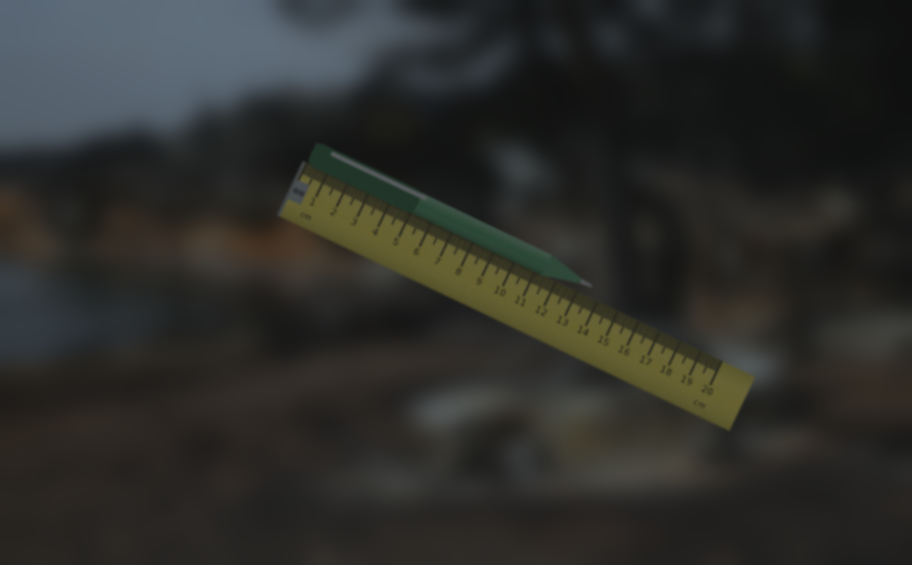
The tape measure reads 13.5 cm
